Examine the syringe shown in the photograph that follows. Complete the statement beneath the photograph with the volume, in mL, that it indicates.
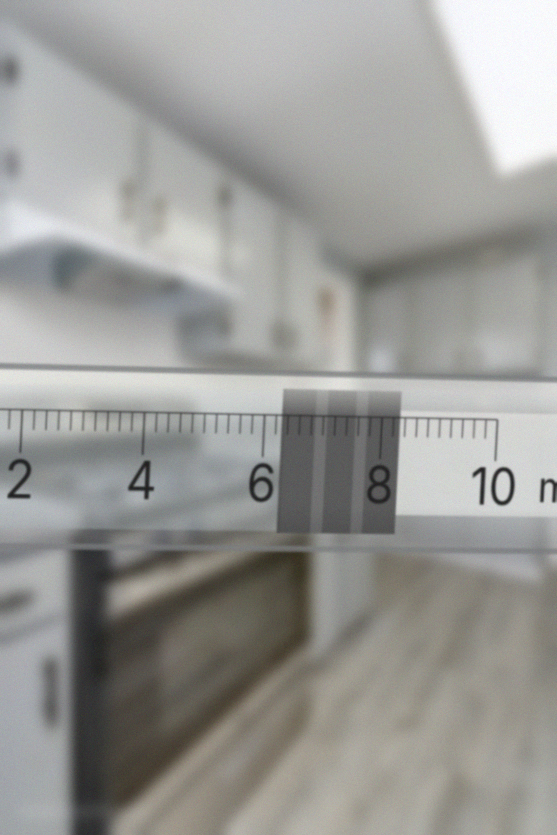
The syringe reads 6.3 mL
